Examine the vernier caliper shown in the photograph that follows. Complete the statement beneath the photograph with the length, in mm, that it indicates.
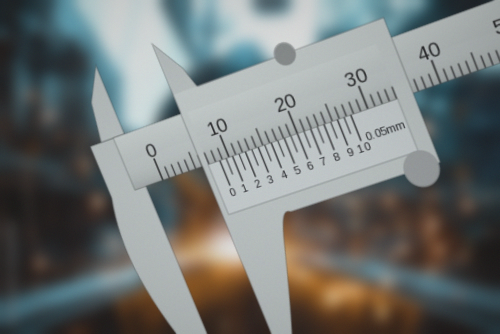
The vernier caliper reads 8.6 mm
